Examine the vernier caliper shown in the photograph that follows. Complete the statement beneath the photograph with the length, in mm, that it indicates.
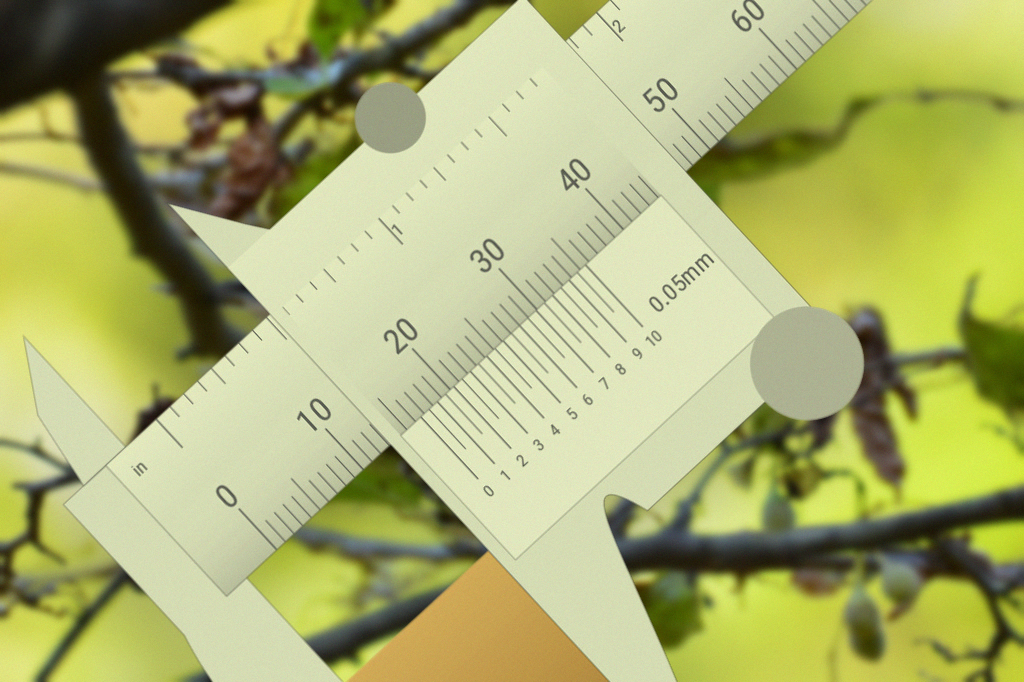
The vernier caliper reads 16.6 mm
